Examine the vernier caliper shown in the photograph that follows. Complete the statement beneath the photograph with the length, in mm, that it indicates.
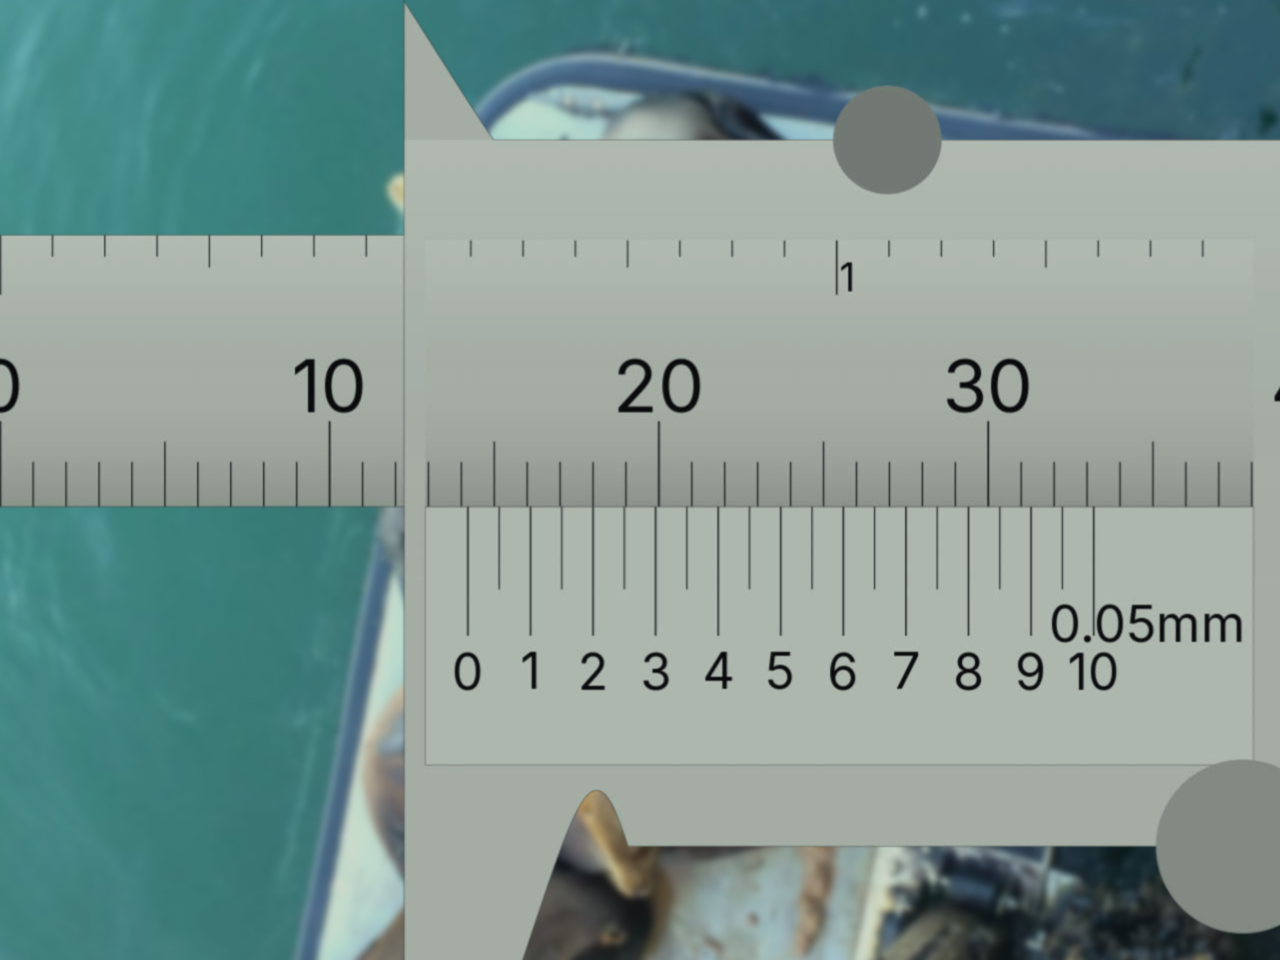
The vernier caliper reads 14.20 mm
